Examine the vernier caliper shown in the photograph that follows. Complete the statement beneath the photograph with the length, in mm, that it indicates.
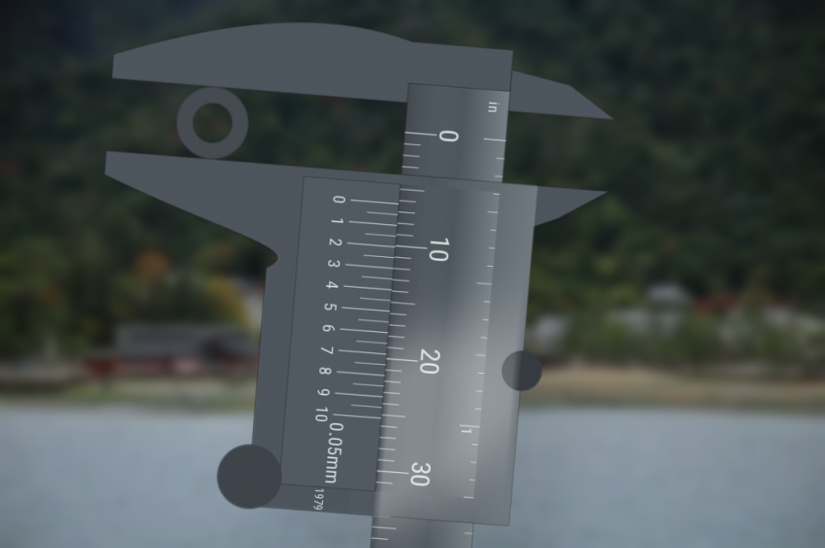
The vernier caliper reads 6.3 mm
